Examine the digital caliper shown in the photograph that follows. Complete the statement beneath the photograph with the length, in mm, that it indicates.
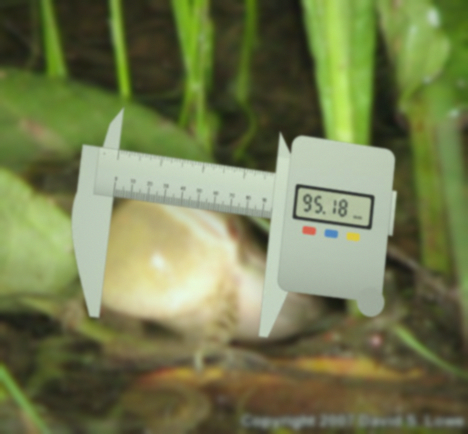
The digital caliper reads 95.18 mm
